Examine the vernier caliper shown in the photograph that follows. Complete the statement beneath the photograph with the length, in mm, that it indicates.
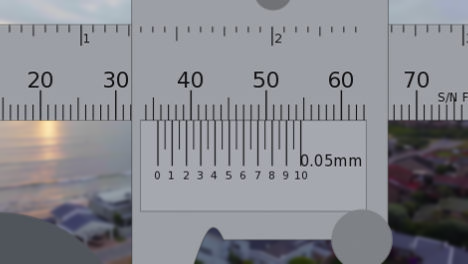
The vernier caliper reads 35.6 mm
